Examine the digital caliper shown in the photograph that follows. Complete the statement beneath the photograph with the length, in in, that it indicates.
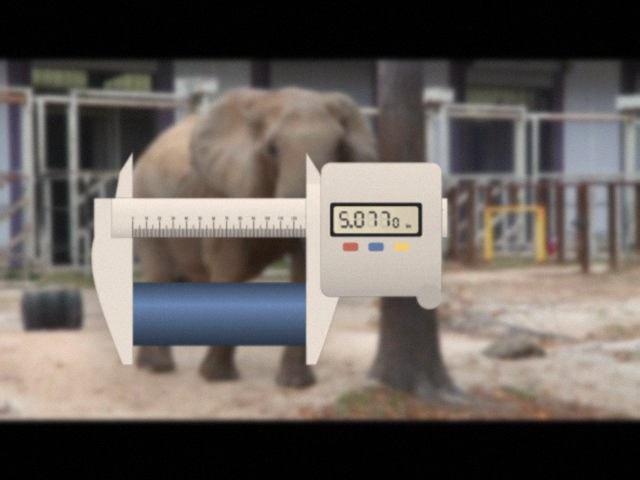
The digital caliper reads 5.0770 in
